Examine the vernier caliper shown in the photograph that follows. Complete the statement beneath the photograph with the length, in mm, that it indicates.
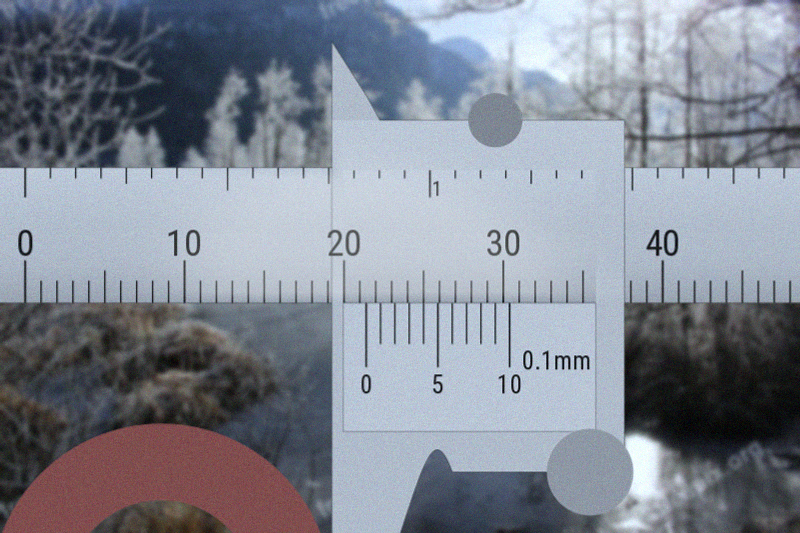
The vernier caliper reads 21.4 mm
